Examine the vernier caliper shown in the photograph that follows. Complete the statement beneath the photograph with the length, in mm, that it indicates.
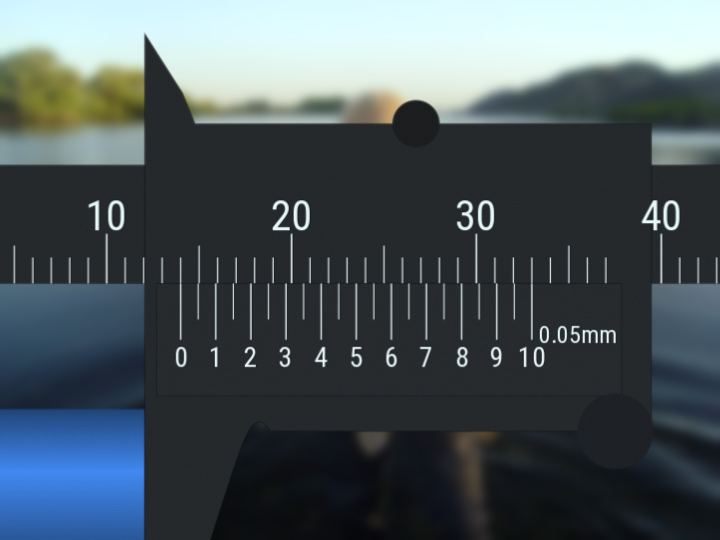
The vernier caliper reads 14.0 mm
